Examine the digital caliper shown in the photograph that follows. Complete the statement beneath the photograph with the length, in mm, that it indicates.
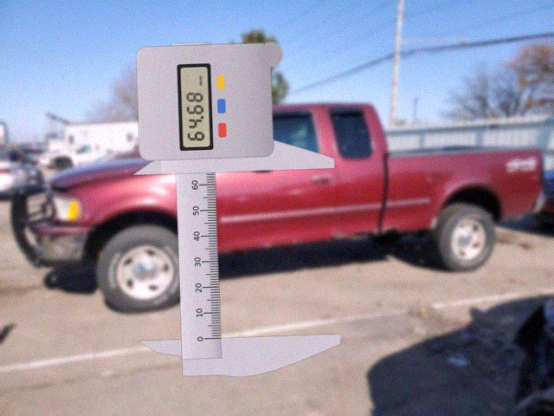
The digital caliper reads 64.68 mm
